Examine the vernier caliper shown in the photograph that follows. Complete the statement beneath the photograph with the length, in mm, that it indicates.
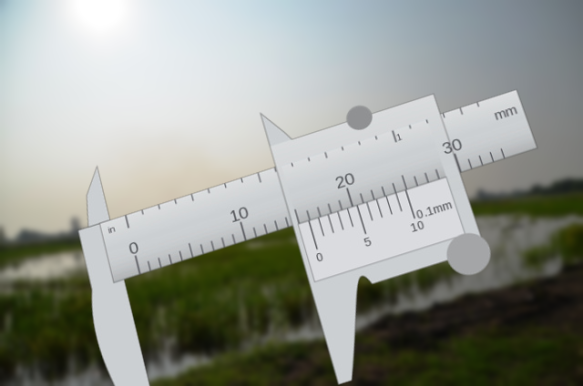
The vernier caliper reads 15.9 mm
